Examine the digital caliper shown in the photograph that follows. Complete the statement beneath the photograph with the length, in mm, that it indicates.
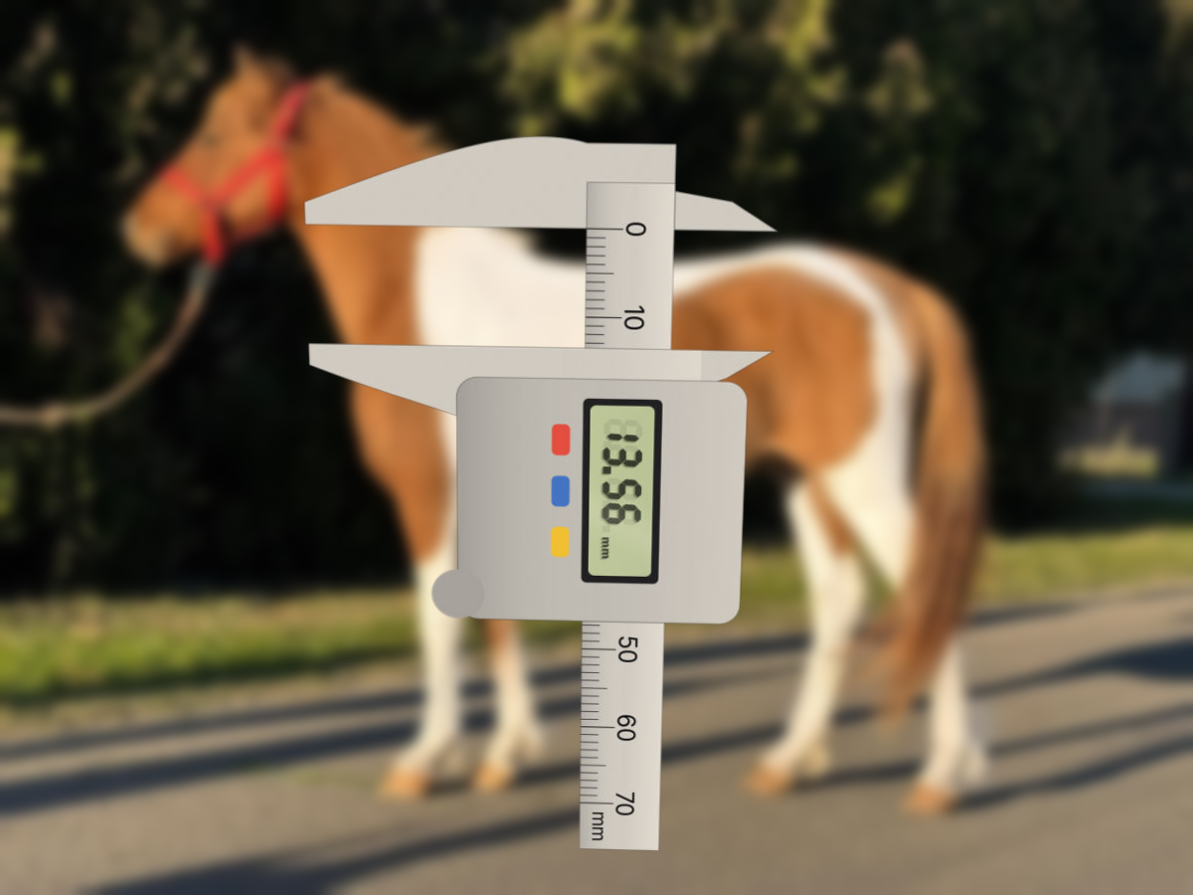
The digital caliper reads 13.56 mm
